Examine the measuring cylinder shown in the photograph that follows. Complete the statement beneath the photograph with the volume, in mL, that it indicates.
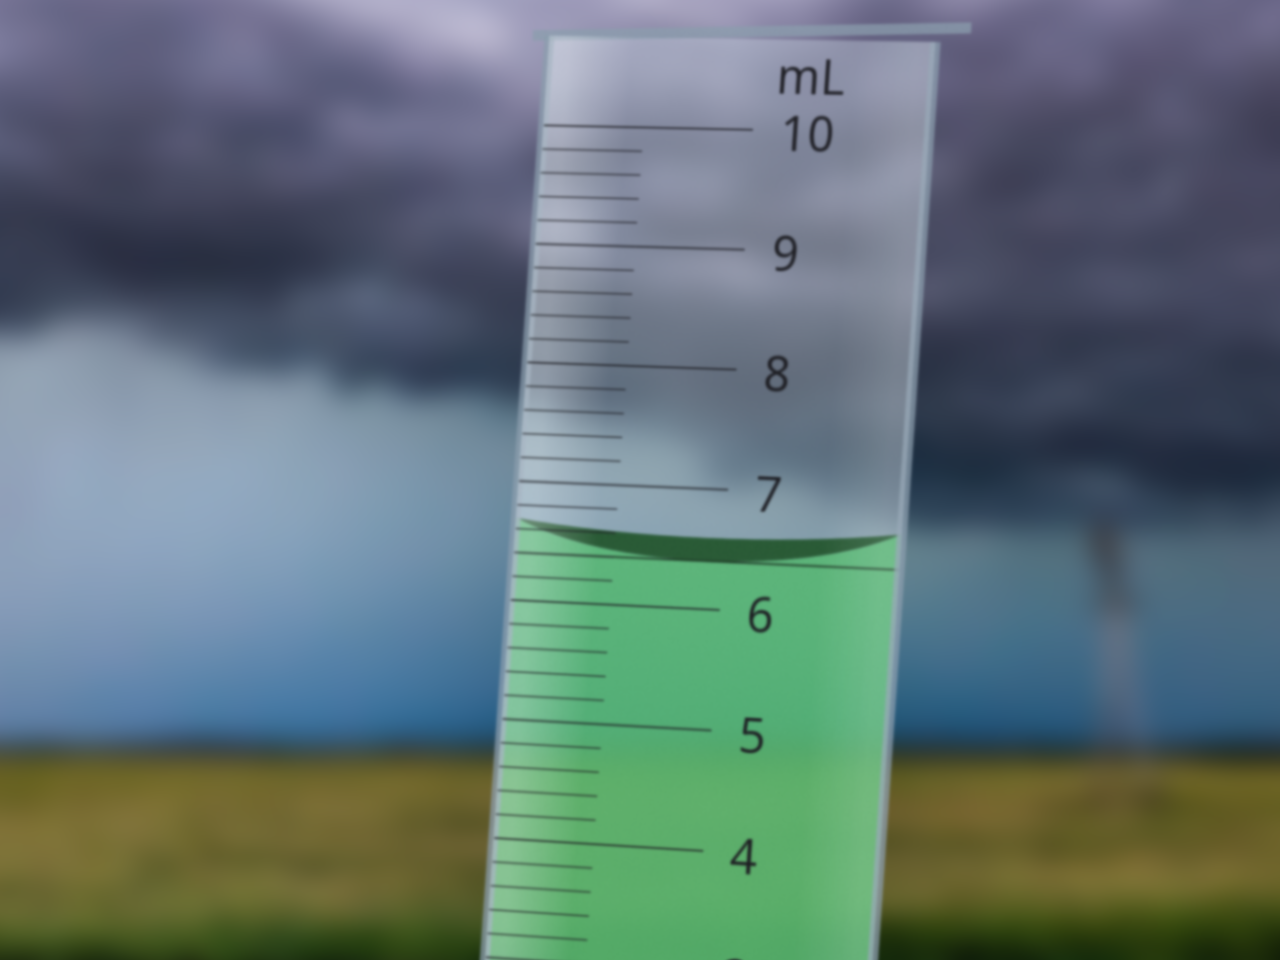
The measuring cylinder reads 6.4 mL
